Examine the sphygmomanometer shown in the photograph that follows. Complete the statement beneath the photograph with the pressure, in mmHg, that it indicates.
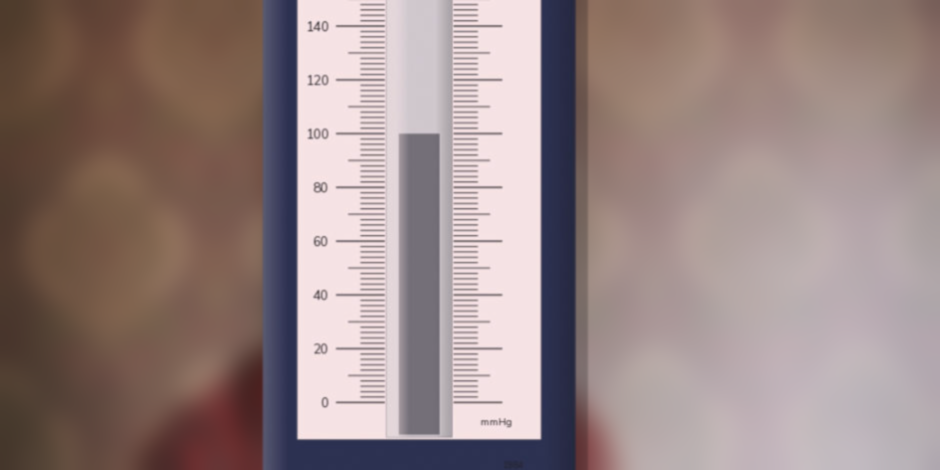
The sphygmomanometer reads 100 mmHg
